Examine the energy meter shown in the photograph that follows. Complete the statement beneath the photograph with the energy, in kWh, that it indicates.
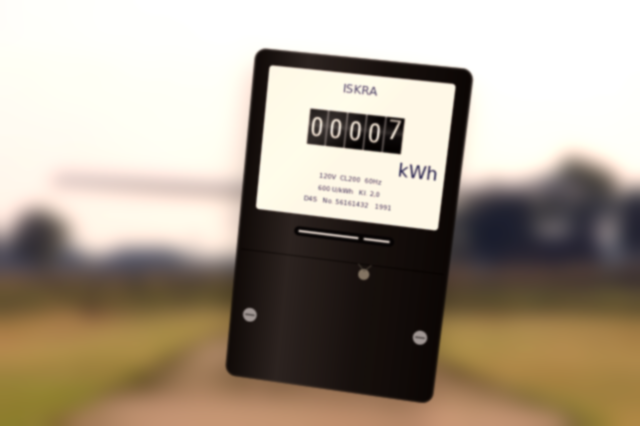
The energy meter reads 7 kWh
